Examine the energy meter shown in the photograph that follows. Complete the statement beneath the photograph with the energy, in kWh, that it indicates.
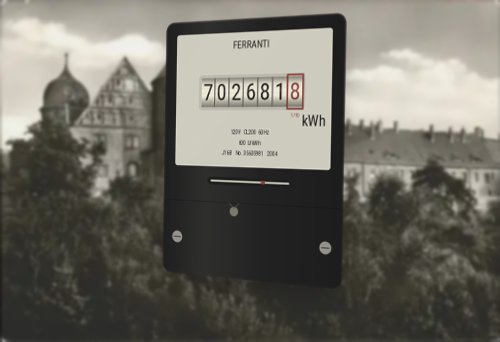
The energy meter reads 702681.8 kWh
